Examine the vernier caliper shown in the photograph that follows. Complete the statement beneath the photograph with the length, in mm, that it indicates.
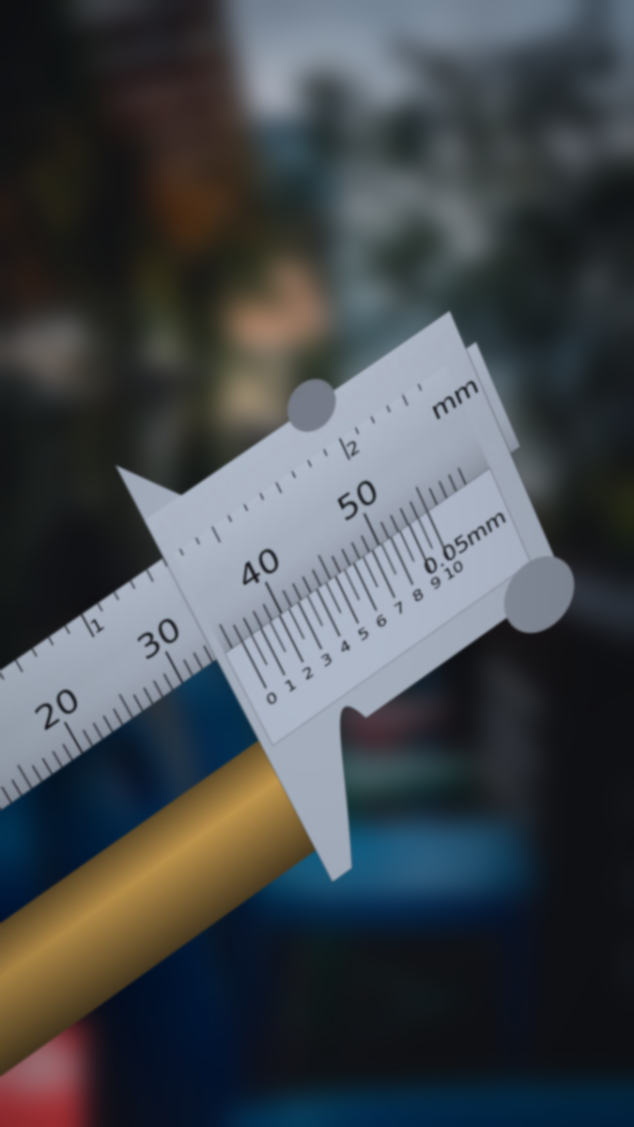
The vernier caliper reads 36.0 mm
